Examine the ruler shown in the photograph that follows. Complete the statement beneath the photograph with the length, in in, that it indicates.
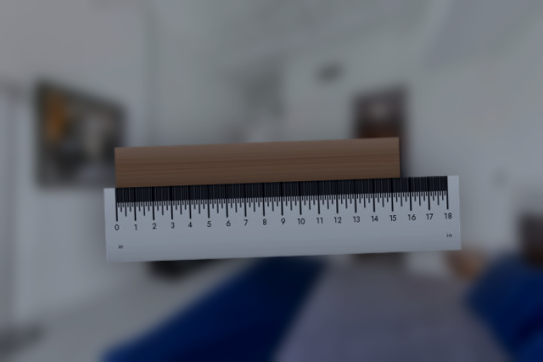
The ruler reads 15.5 in
